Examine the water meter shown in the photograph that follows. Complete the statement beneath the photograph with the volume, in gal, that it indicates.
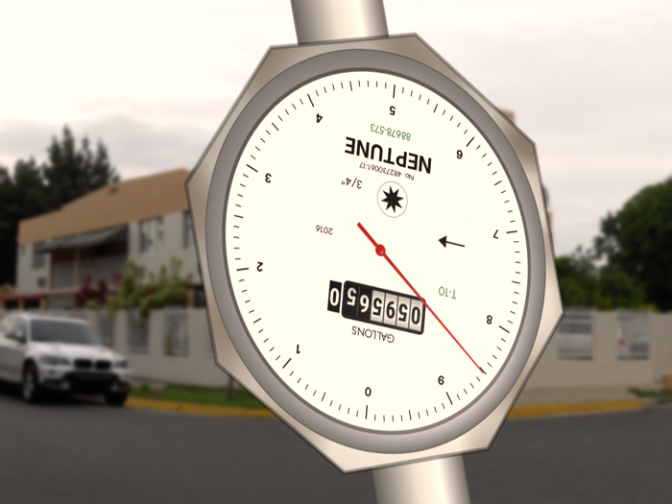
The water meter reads 595648.5 gal
